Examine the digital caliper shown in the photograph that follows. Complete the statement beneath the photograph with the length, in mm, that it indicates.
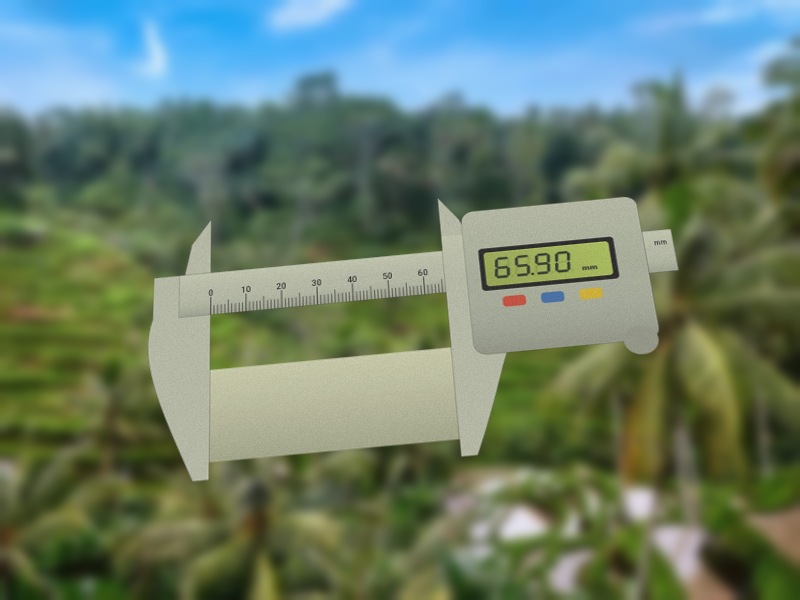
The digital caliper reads 65.90 mm
